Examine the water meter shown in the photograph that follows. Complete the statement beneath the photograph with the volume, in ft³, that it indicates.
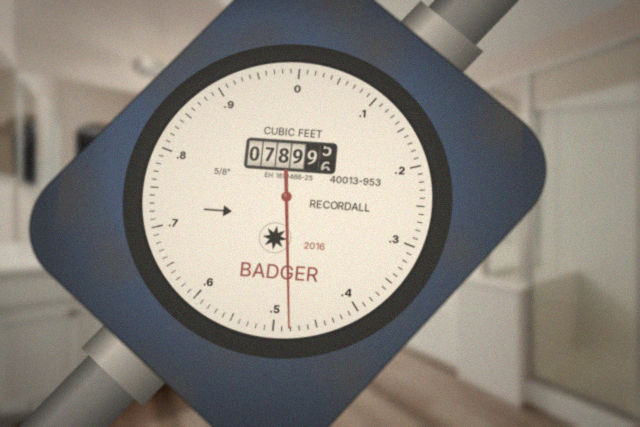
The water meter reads 78995.48 ft³
